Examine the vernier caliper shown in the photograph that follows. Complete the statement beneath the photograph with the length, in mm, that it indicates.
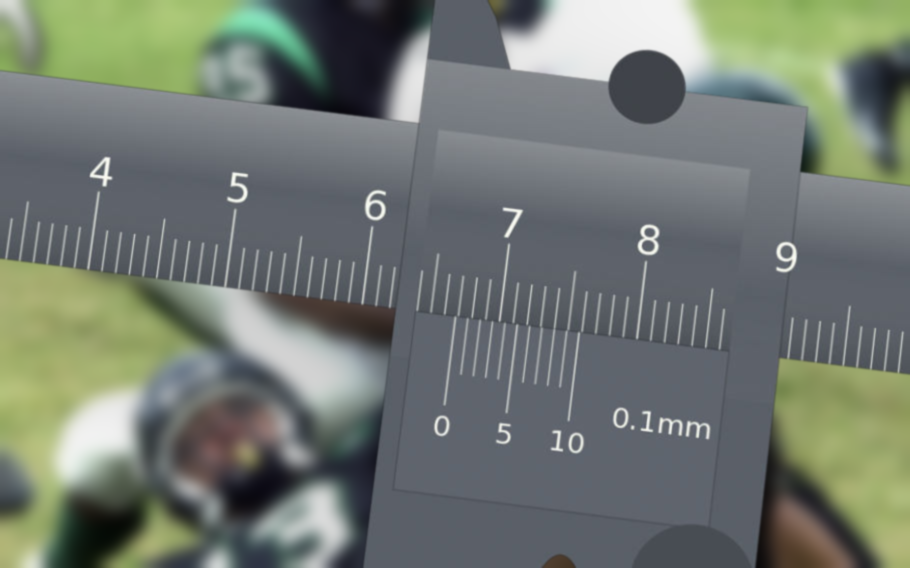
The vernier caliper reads 66.8 mm
